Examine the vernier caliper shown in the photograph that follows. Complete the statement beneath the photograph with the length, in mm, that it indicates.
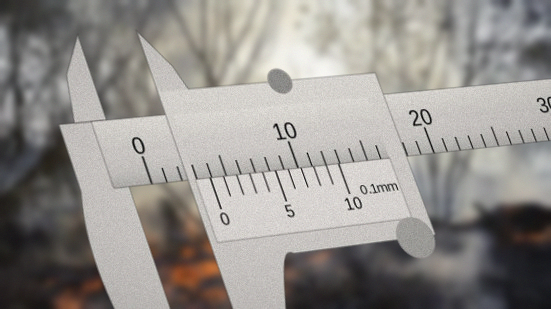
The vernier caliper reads 3.9 mm
